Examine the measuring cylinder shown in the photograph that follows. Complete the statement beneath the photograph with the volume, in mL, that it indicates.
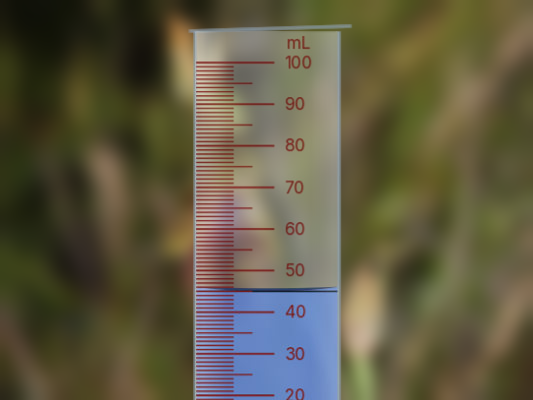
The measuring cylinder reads 45 mL
